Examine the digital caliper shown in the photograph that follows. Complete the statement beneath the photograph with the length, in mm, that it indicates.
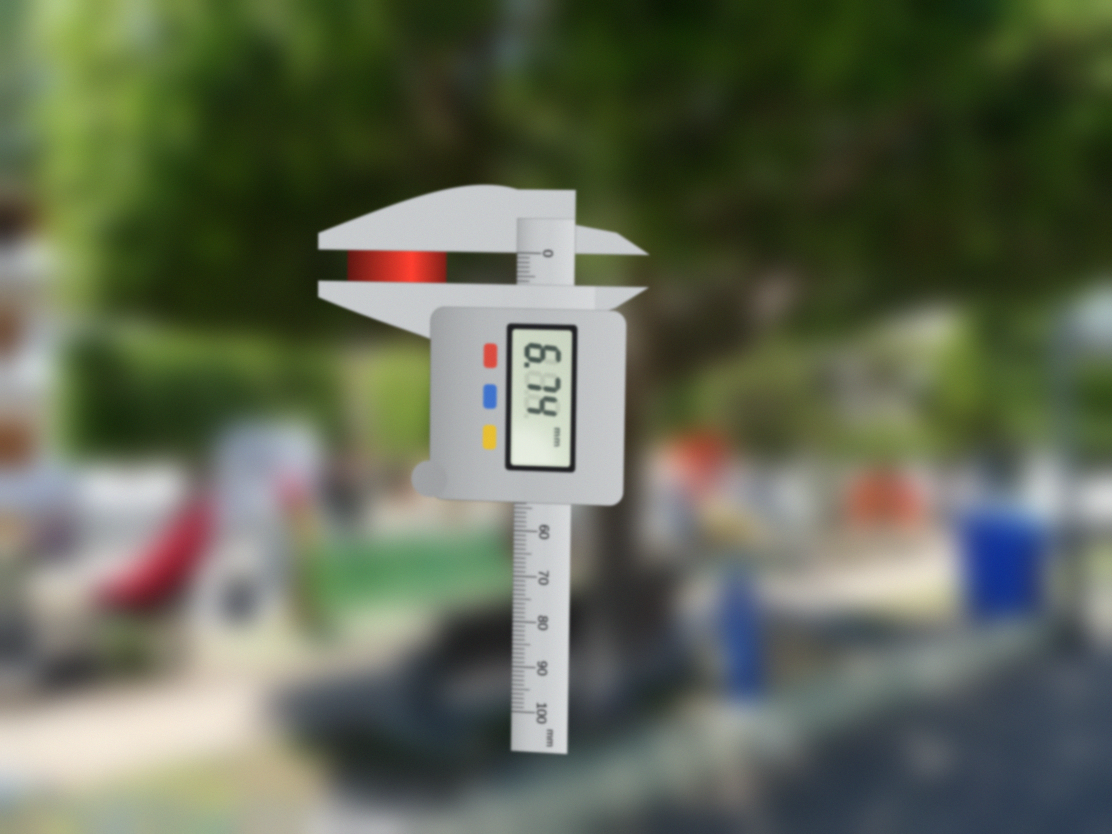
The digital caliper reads 6.74 mm
